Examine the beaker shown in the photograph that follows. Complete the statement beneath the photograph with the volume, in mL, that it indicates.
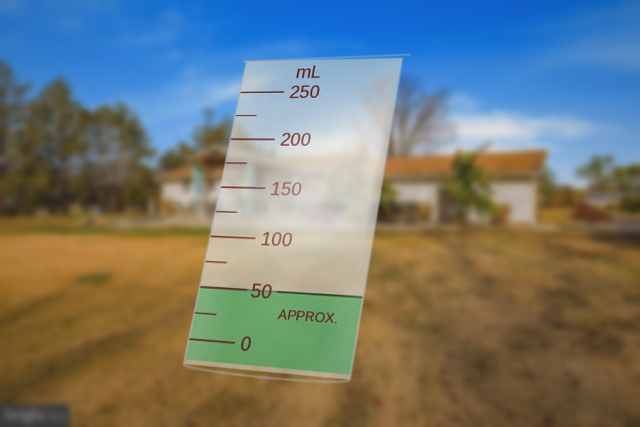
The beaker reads 50 mL
